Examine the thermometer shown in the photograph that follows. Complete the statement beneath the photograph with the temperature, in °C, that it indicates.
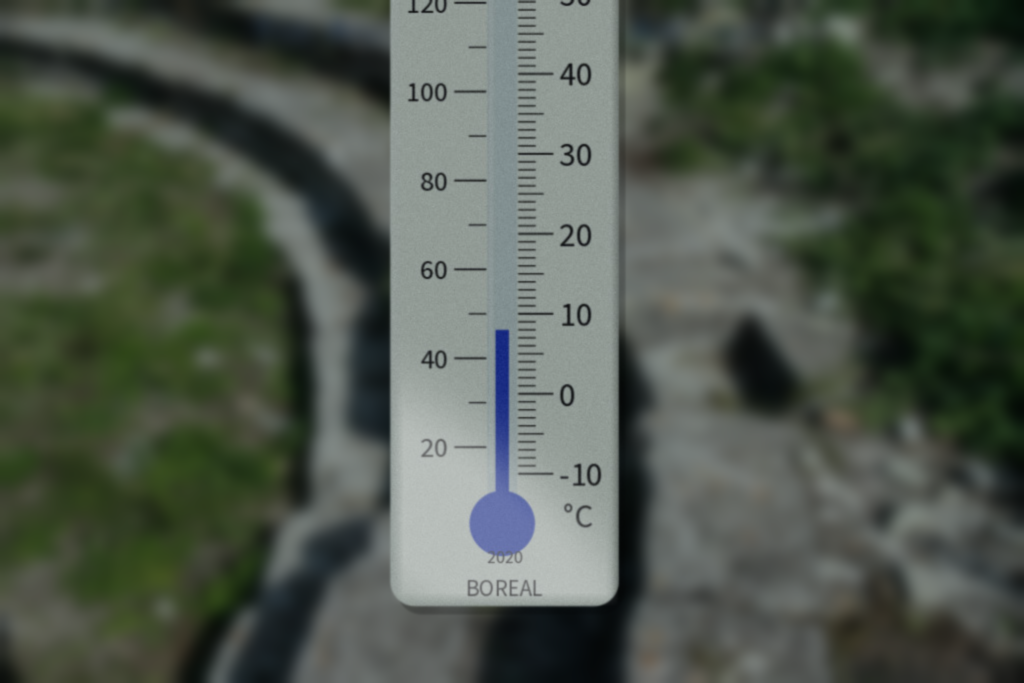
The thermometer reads 8 °C
